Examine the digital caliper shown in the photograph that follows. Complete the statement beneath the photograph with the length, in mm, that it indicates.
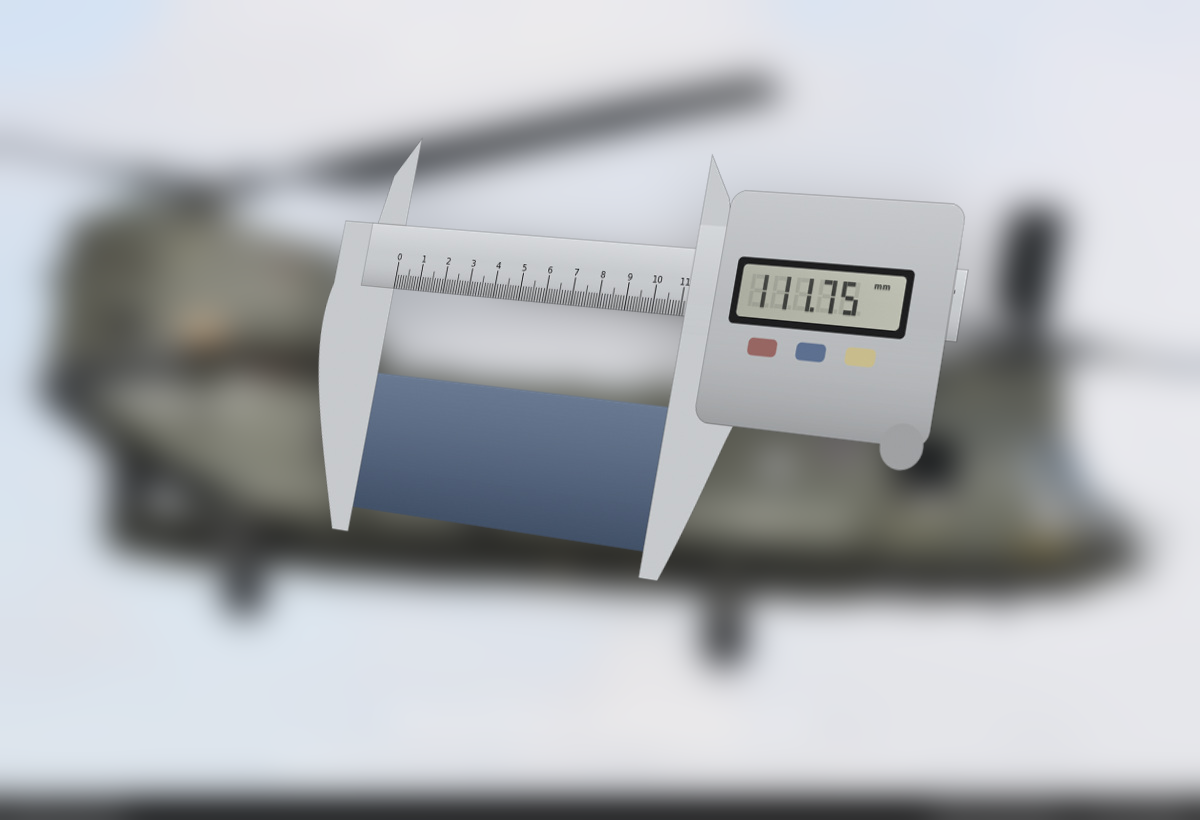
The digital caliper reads 111.75 mm
